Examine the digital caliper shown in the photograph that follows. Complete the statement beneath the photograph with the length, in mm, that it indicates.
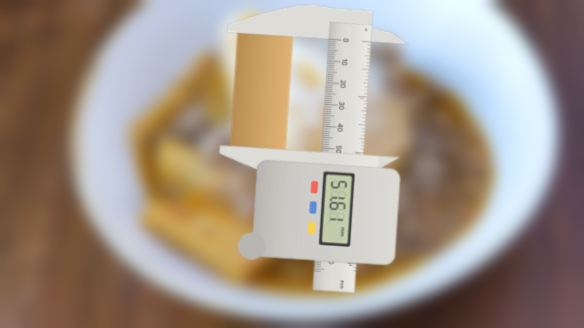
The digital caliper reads 51.61 mm
